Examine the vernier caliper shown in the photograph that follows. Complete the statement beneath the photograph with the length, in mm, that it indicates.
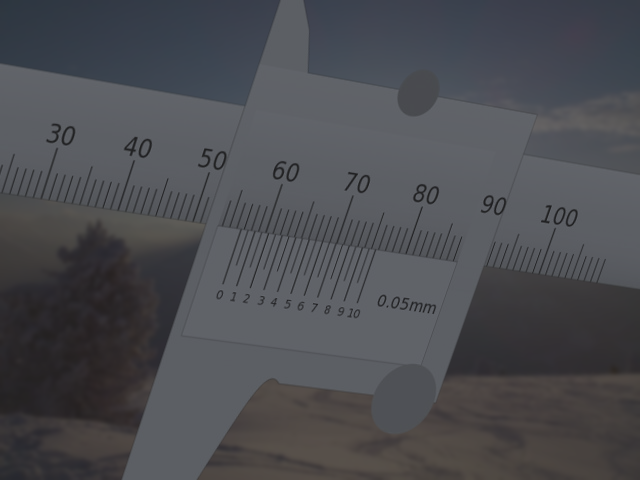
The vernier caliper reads 56.6 mm
